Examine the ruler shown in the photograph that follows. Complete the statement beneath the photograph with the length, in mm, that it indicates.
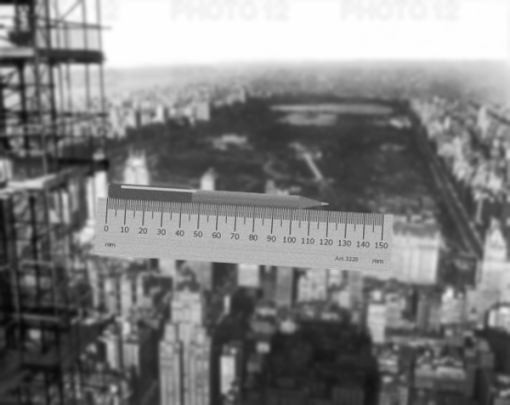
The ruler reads 120 mm
